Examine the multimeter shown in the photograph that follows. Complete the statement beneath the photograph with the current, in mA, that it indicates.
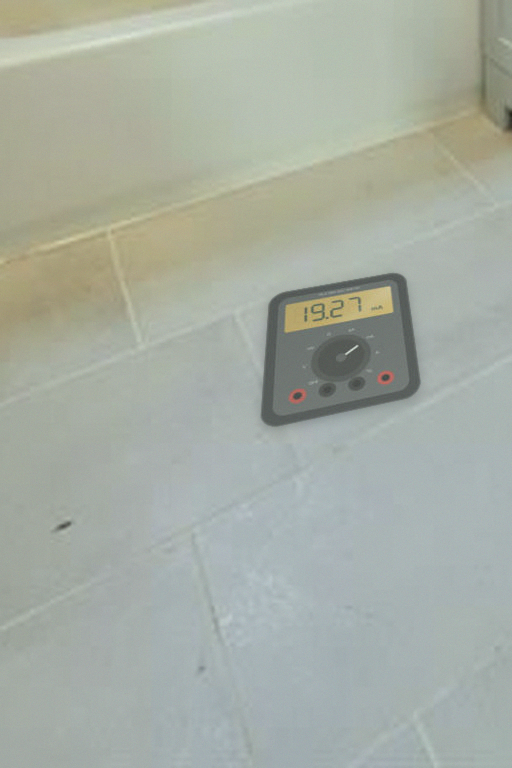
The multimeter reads 19.27 mA
